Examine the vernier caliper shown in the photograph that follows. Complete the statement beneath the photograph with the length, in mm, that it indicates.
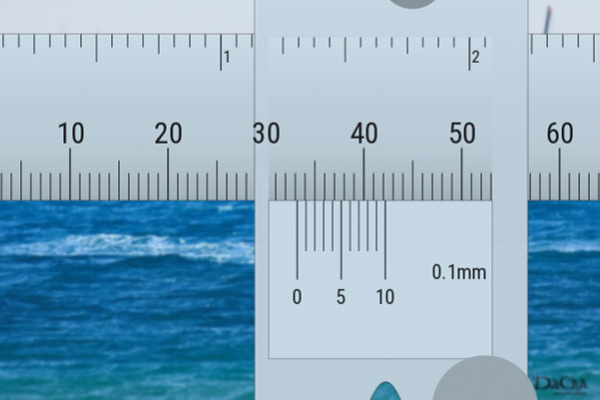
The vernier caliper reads 33.2 mm
